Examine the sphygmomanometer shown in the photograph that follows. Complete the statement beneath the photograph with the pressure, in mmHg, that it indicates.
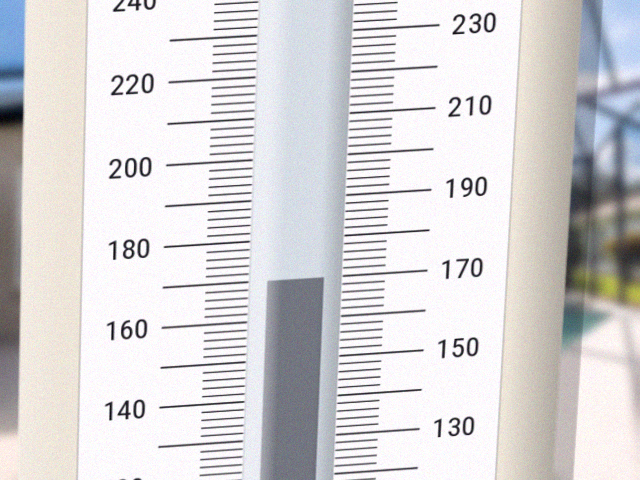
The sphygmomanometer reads 170 mmHg
